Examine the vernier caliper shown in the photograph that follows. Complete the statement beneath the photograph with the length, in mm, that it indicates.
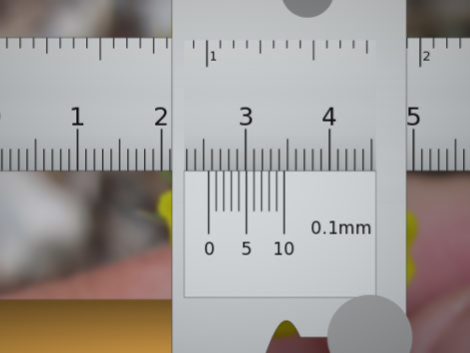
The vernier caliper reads 25.6 mm
